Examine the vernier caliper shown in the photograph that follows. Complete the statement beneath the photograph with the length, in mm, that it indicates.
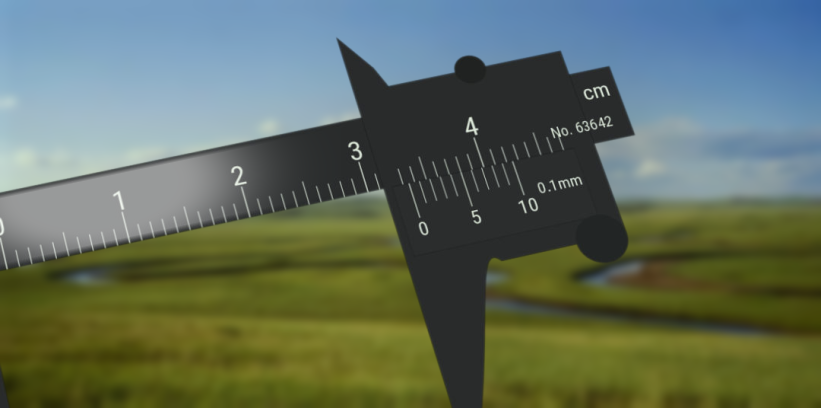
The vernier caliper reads 33.5 mm
